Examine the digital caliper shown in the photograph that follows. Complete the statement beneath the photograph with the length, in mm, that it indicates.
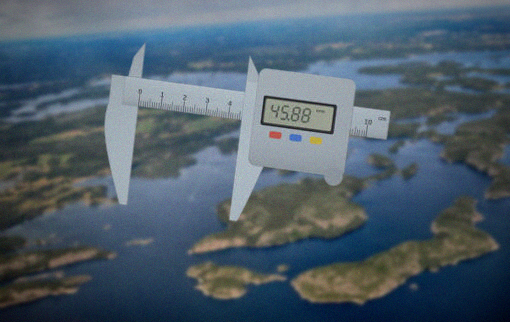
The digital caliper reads 45.88 mm
